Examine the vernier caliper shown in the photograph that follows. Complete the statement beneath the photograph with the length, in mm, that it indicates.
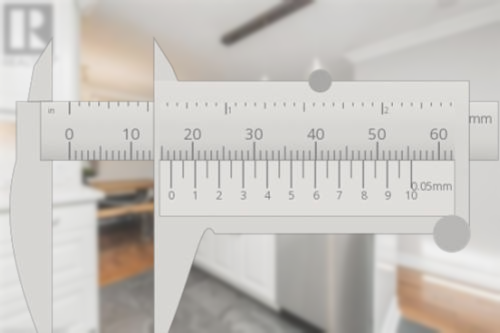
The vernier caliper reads 16.5 mm
